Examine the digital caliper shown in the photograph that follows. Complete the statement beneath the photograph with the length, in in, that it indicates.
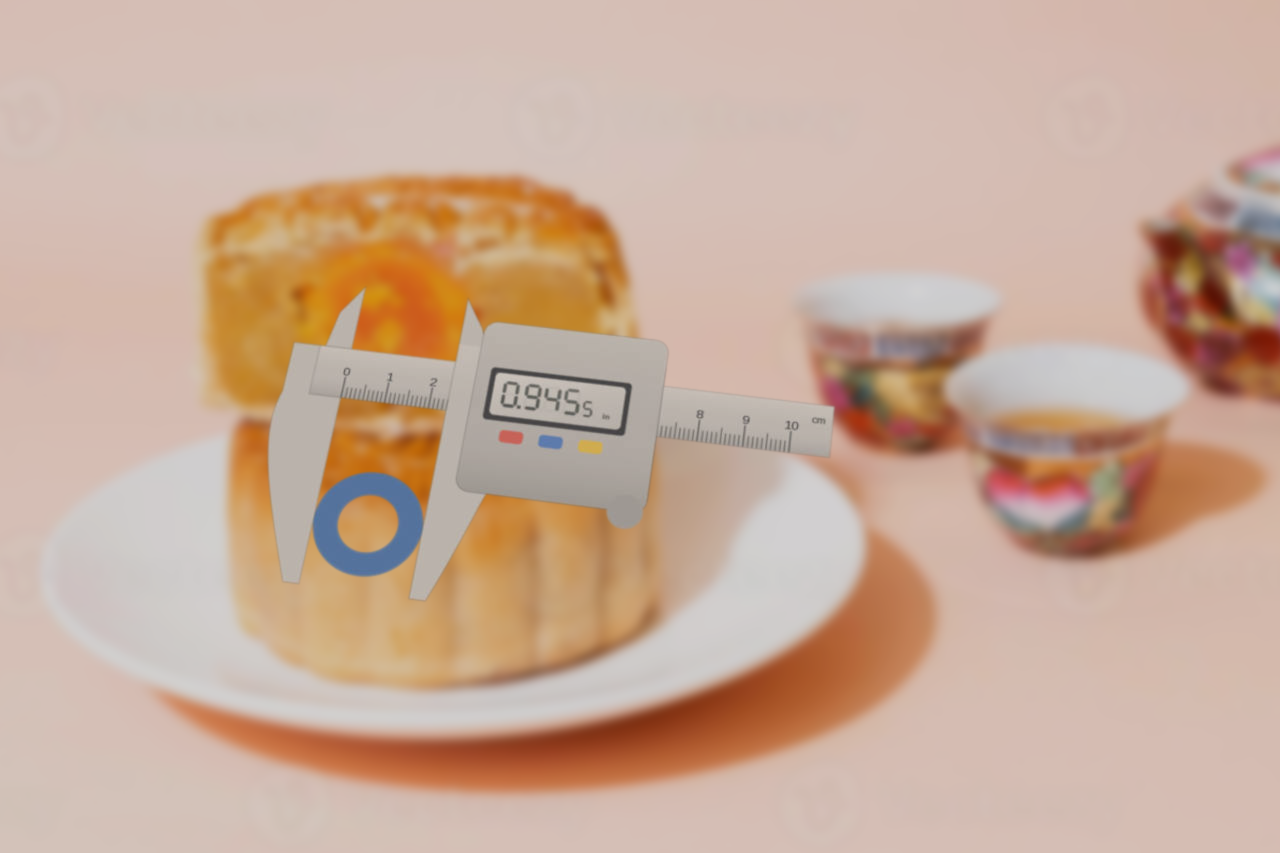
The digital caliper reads 0.9455 in
